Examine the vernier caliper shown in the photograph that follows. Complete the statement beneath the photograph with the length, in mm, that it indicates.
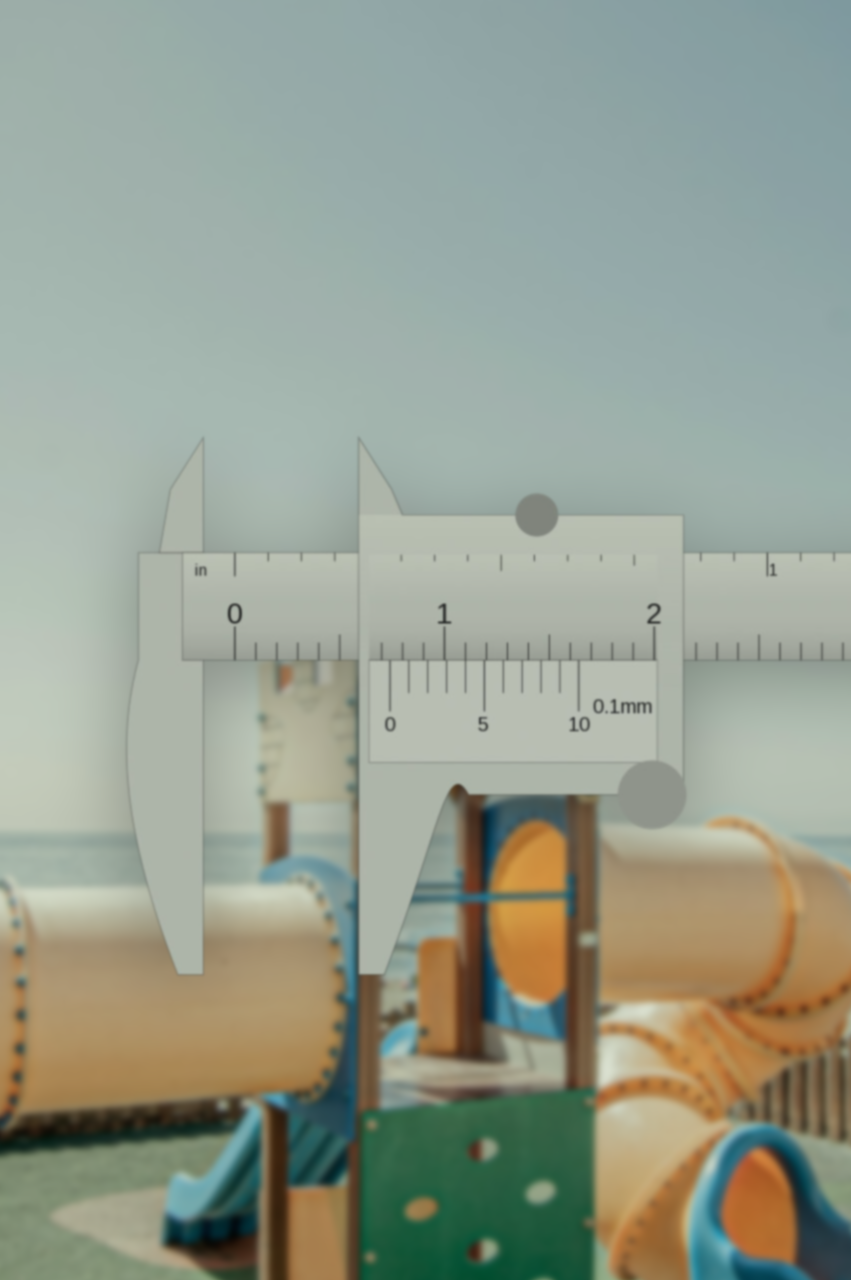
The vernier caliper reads 7.4 mm
